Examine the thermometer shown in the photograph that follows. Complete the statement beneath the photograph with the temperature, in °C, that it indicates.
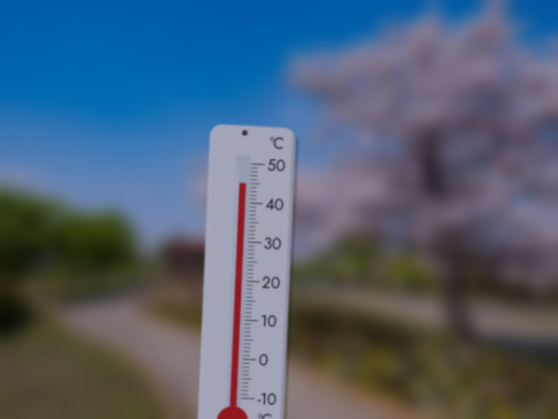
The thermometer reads 45 °C
